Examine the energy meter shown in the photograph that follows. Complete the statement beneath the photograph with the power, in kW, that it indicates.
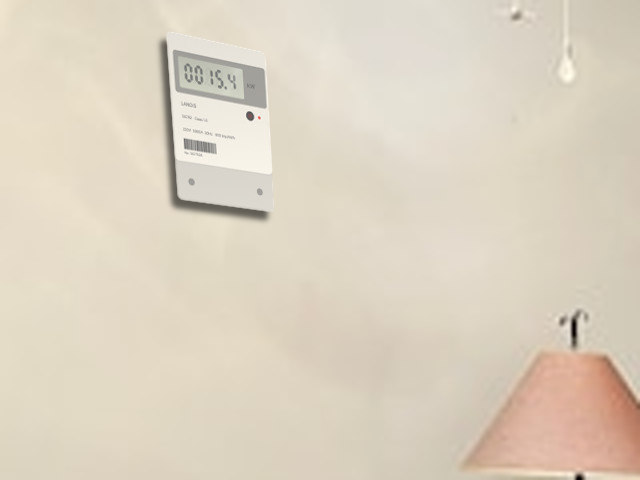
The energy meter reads 15.4 kW
